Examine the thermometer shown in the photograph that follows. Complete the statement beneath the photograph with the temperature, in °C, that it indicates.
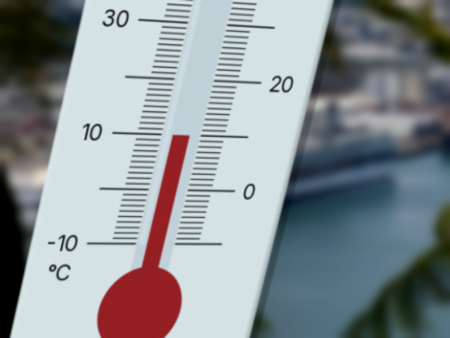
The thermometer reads 10 °C
